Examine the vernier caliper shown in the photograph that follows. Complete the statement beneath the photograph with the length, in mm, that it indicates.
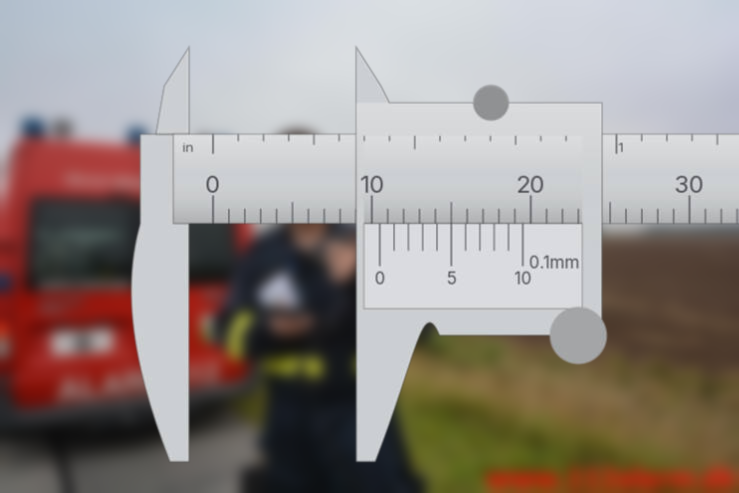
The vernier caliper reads 10.5 mm
